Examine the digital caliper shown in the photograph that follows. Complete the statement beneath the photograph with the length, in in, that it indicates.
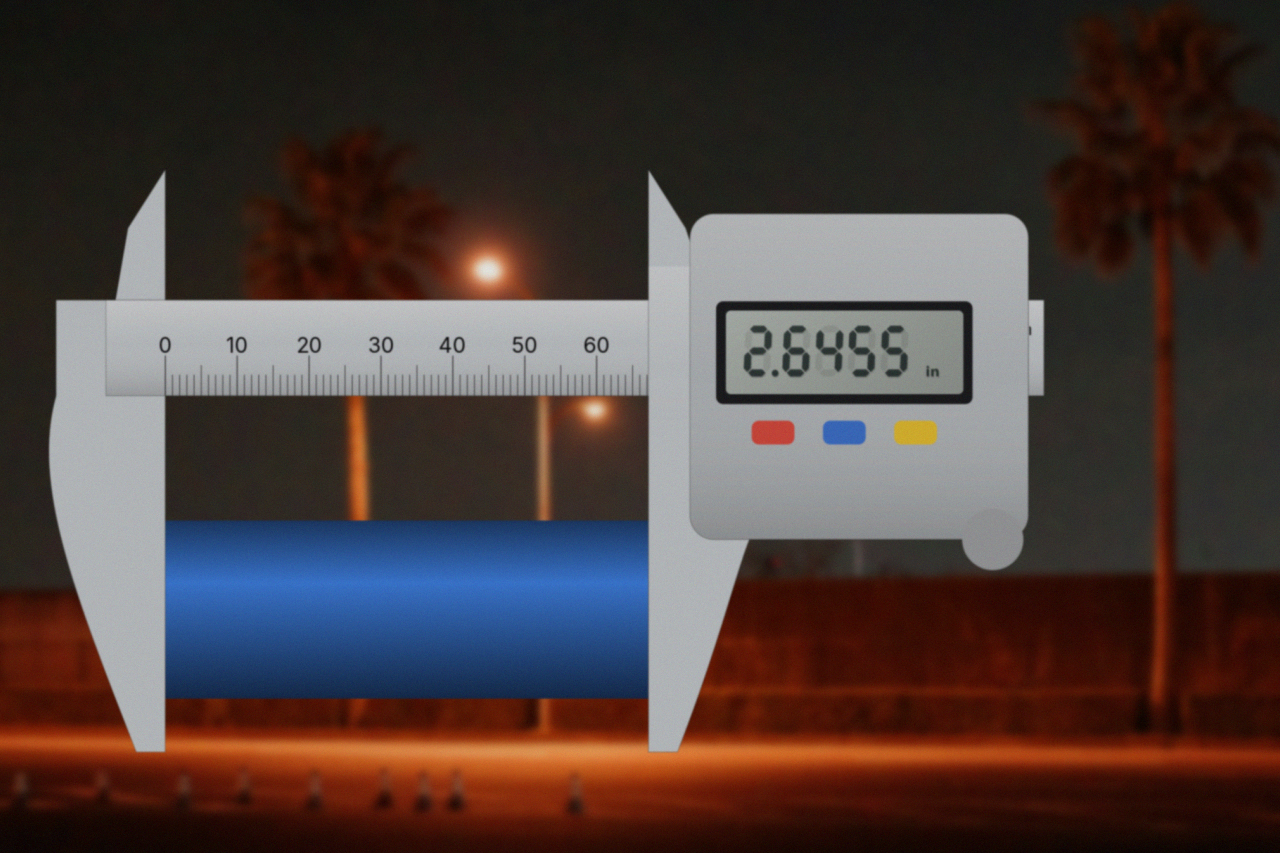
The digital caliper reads 2.6455 in
